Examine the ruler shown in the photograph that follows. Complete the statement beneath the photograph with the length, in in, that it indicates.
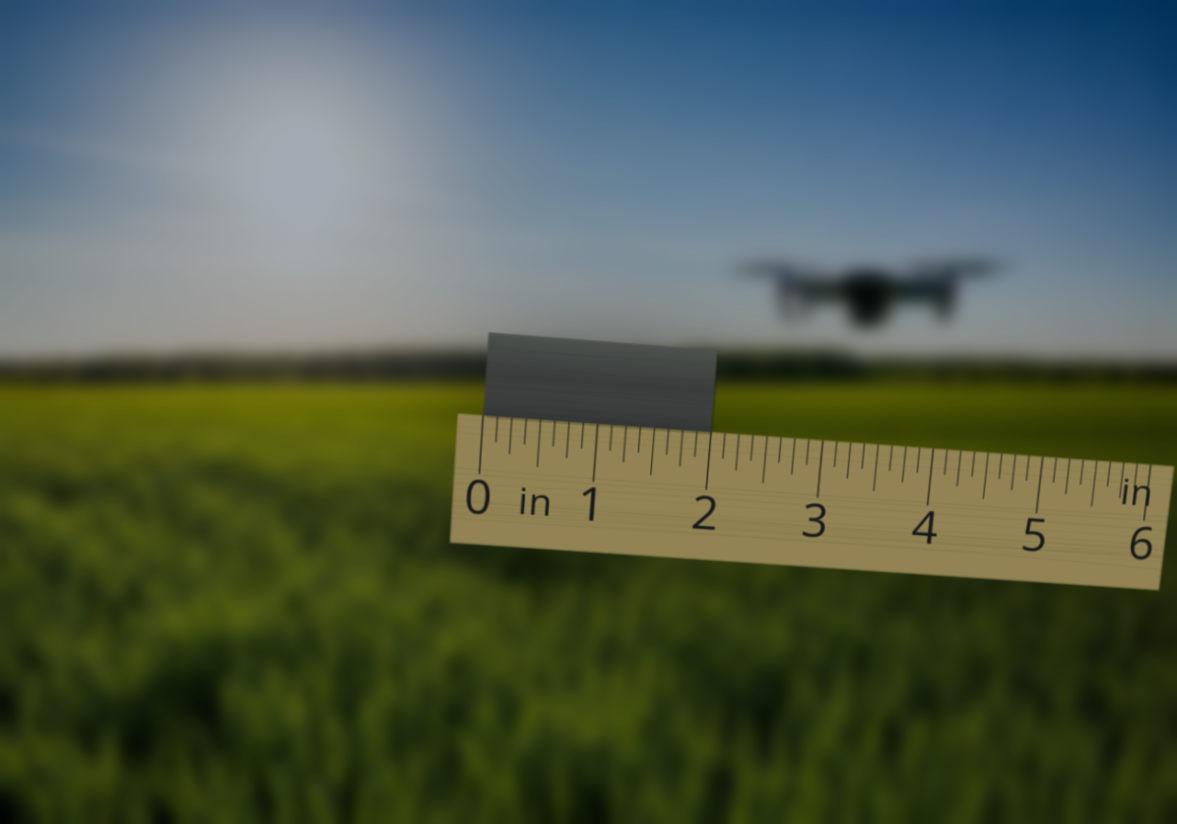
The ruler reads 2 in
